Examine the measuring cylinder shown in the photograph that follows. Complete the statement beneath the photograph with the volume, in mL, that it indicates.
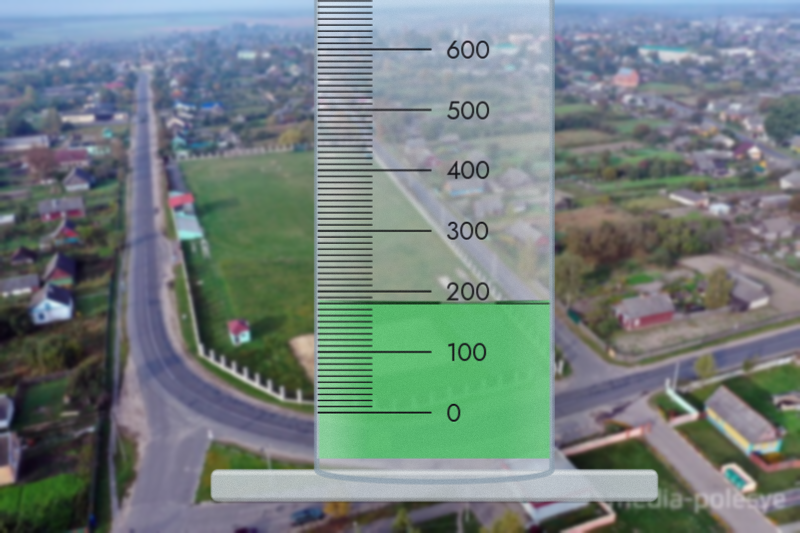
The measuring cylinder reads 180 mL
